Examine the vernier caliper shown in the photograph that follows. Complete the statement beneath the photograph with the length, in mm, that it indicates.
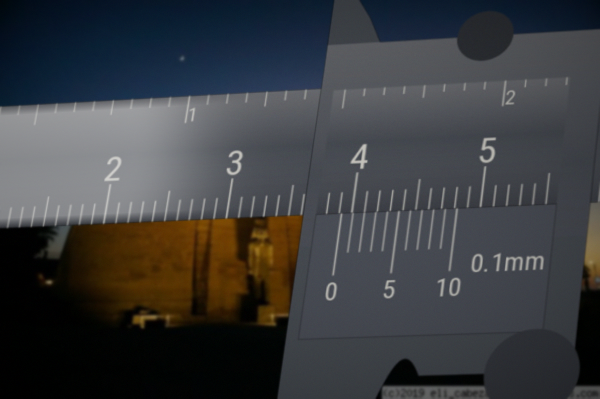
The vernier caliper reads 39.2 mm
